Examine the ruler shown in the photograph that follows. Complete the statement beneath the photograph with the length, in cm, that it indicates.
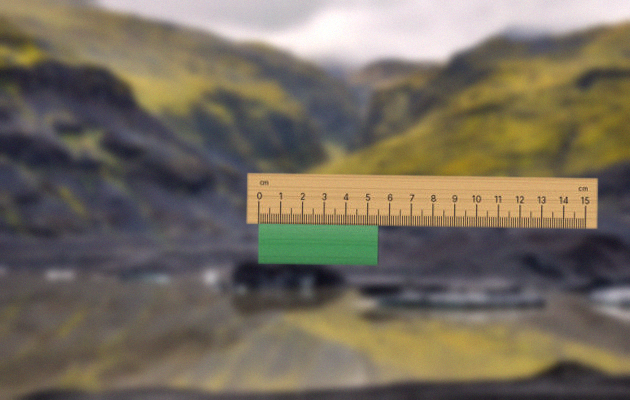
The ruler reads 5.5 cm
